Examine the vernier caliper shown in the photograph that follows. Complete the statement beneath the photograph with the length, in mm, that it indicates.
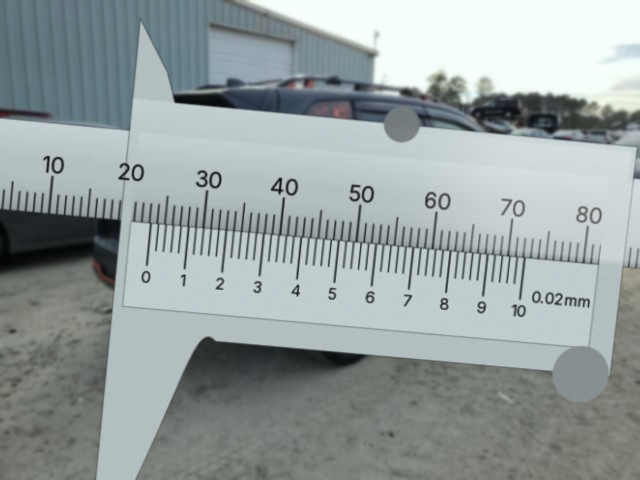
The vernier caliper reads 23.2 mm
